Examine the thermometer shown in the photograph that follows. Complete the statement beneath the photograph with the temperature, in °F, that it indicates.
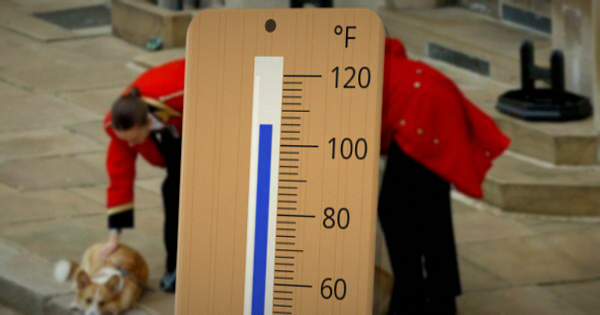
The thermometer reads 106 °F
